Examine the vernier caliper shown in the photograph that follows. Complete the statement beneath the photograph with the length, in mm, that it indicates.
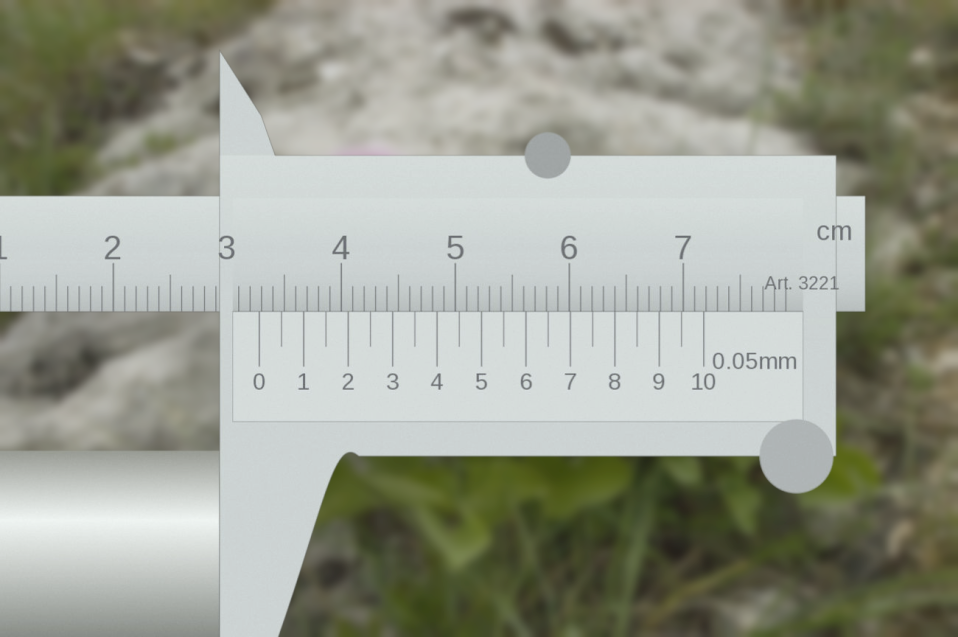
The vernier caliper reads 32.8 mm
